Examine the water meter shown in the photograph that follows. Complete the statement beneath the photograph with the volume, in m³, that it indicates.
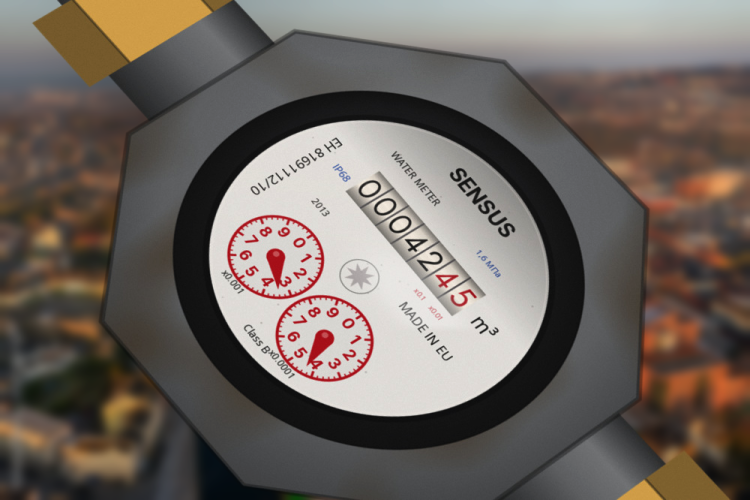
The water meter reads 42.4534 m³
